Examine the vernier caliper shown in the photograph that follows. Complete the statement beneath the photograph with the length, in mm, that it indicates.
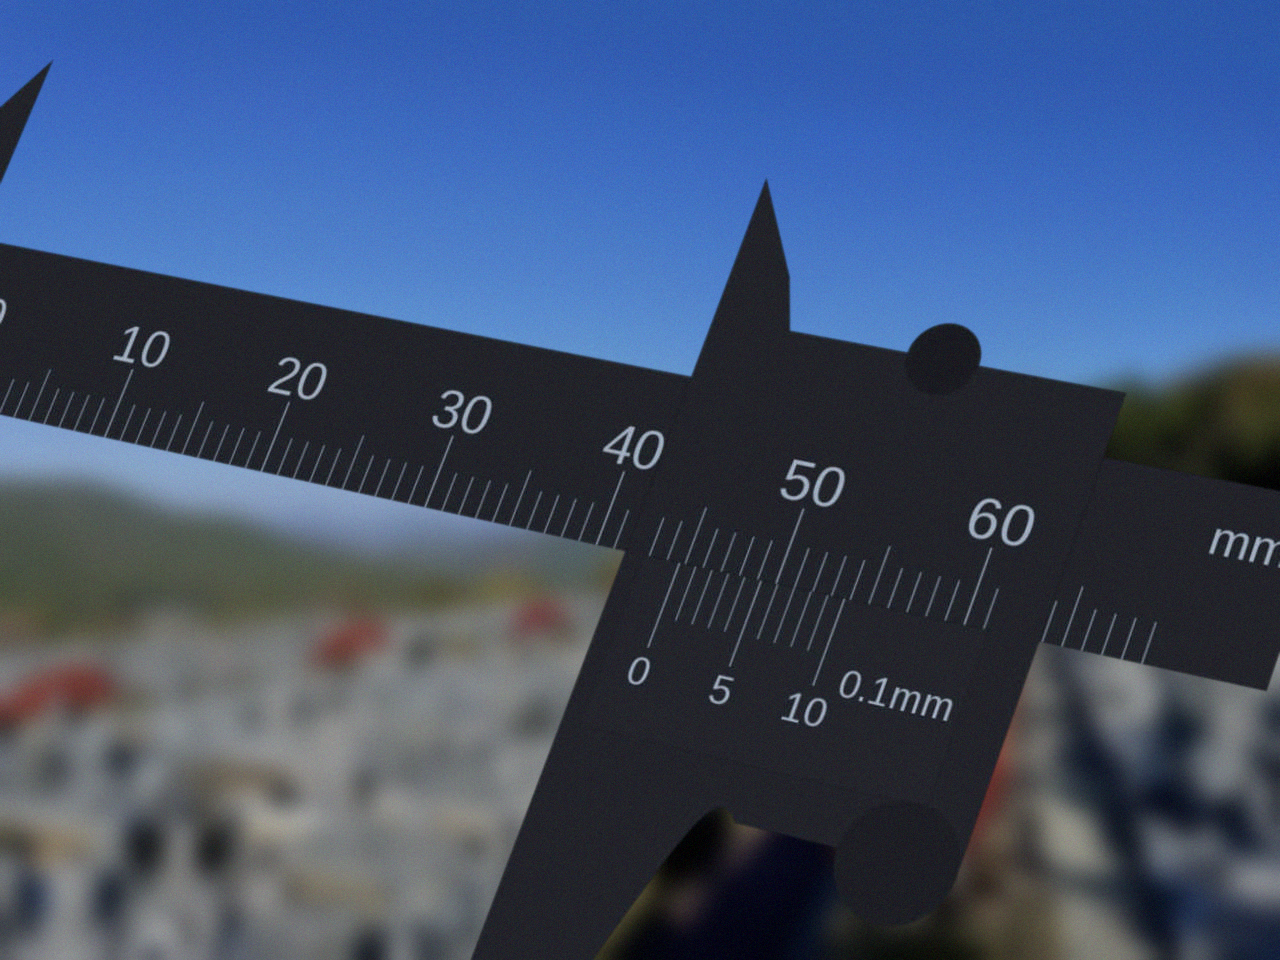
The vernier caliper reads 44.7 mm
